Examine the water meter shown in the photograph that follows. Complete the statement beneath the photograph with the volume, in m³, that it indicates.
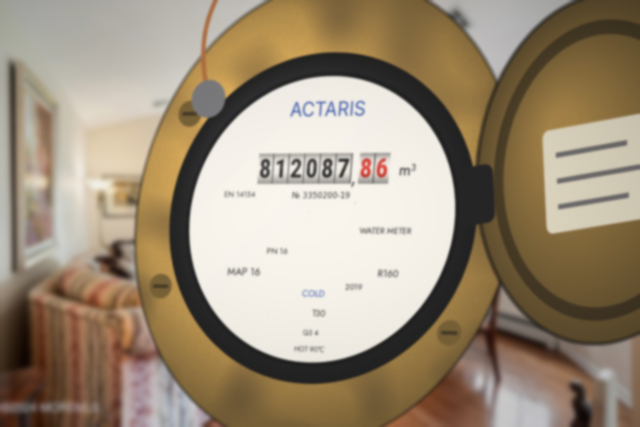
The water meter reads 812087.86 m³
